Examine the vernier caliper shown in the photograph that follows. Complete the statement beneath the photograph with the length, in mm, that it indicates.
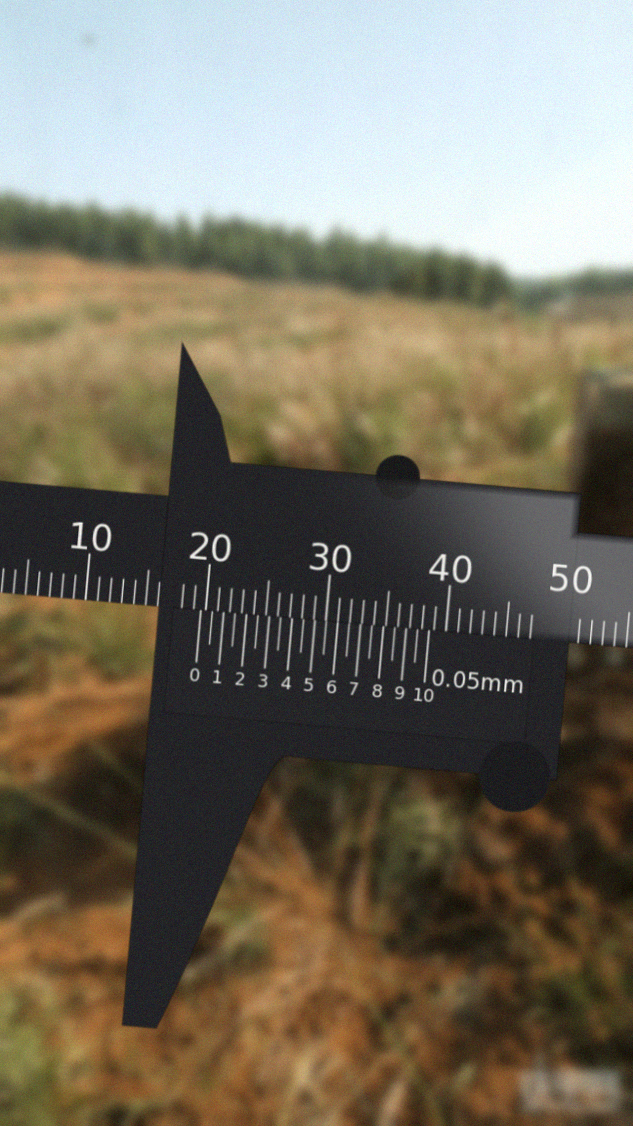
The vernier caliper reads 19.6 mm
